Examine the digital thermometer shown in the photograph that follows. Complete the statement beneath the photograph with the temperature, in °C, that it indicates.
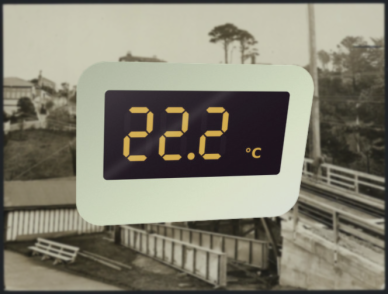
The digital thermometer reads 22.2 °C
